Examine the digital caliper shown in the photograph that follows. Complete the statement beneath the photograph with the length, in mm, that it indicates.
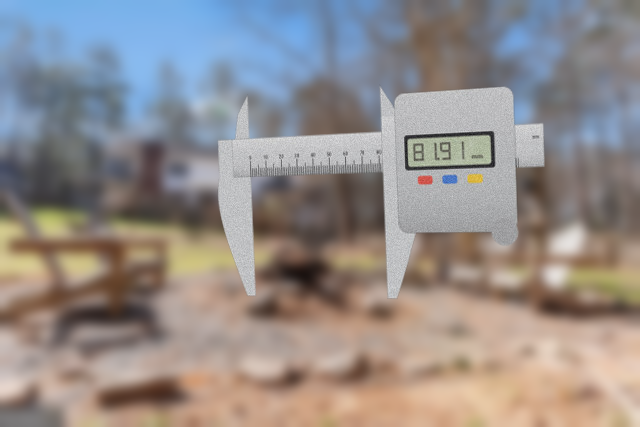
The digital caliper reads 81.91 mm
